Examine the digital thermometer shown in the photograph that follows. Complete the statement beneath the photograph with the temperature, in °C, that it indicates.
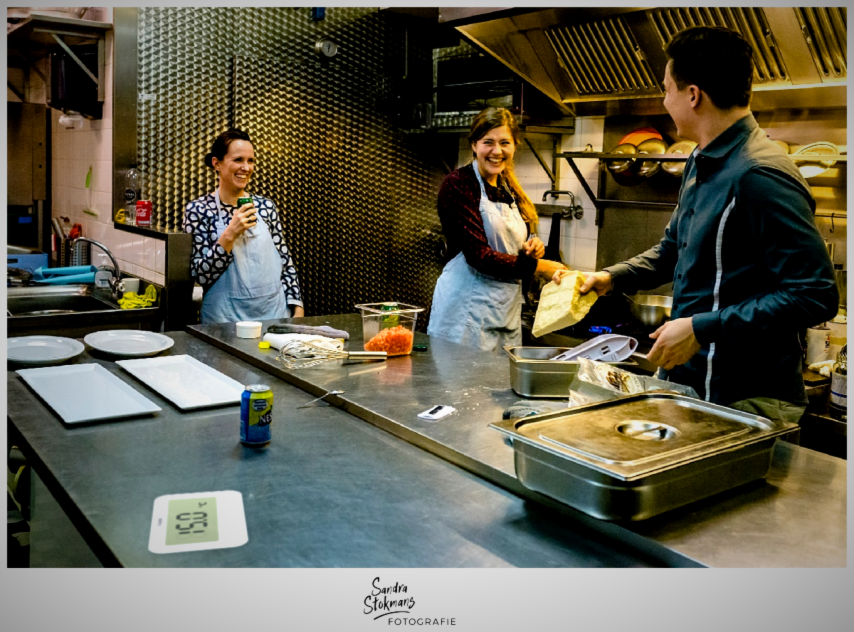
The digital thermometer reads 15.0 °C
